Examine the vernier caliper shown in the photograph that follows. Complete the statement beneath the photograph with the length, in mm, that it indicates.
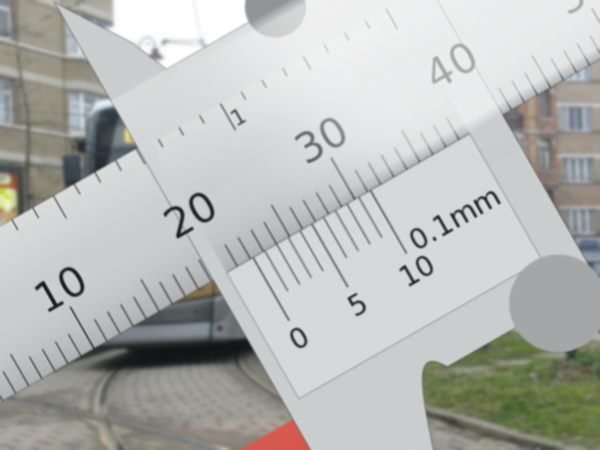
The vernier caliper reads 22.2 mm
